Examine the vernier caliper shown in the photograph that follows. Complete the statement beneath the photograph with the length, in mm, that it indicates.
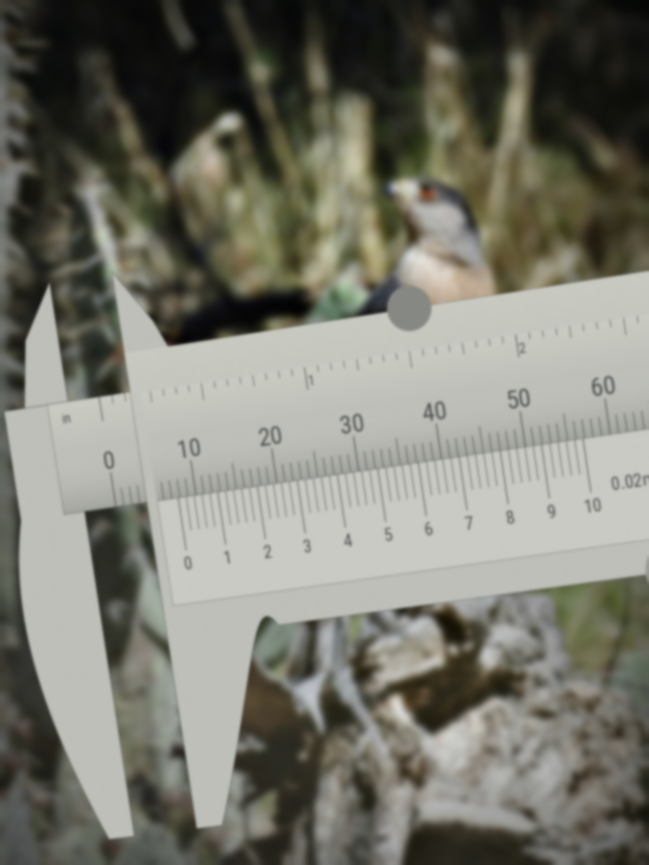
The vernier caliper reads 7.8 mm
